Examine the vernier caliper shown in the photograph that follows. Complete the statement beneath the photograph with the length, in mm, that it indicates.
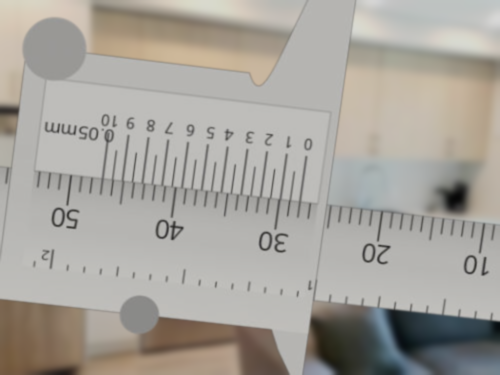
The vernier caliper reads 28.0 mm
